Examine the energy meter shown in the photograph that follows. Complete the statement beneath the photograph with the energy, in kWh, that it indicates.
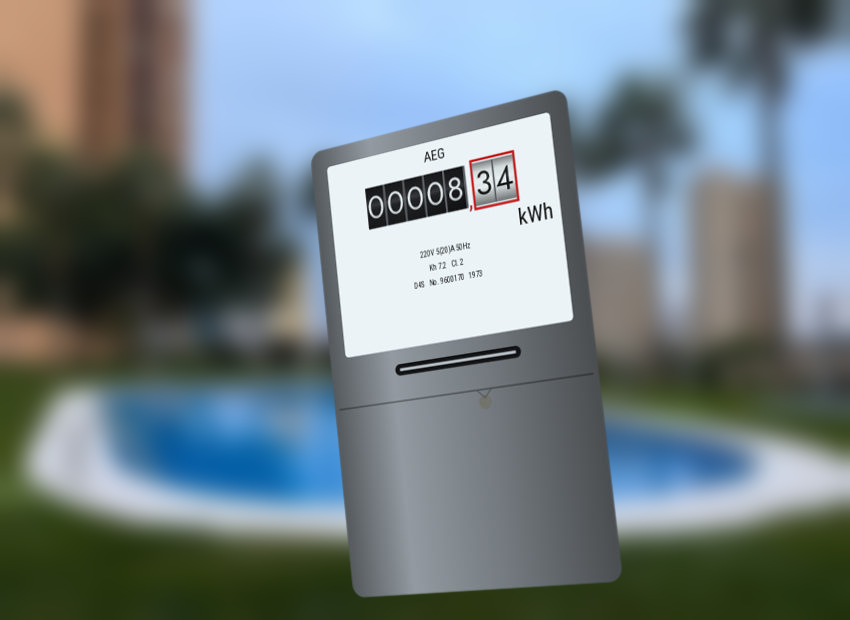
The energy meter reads 8.34 kWh
